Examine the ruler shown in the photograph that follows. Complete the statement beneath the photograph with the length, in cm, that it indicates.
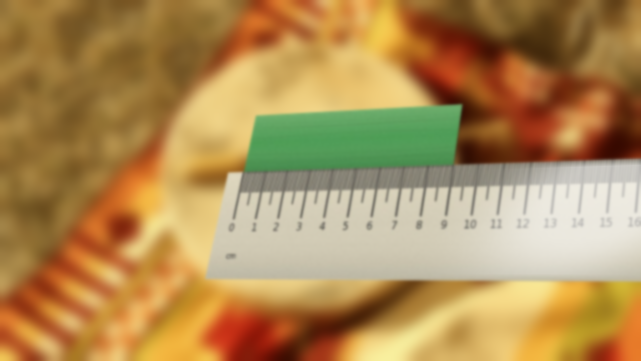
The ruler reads 9 cm
